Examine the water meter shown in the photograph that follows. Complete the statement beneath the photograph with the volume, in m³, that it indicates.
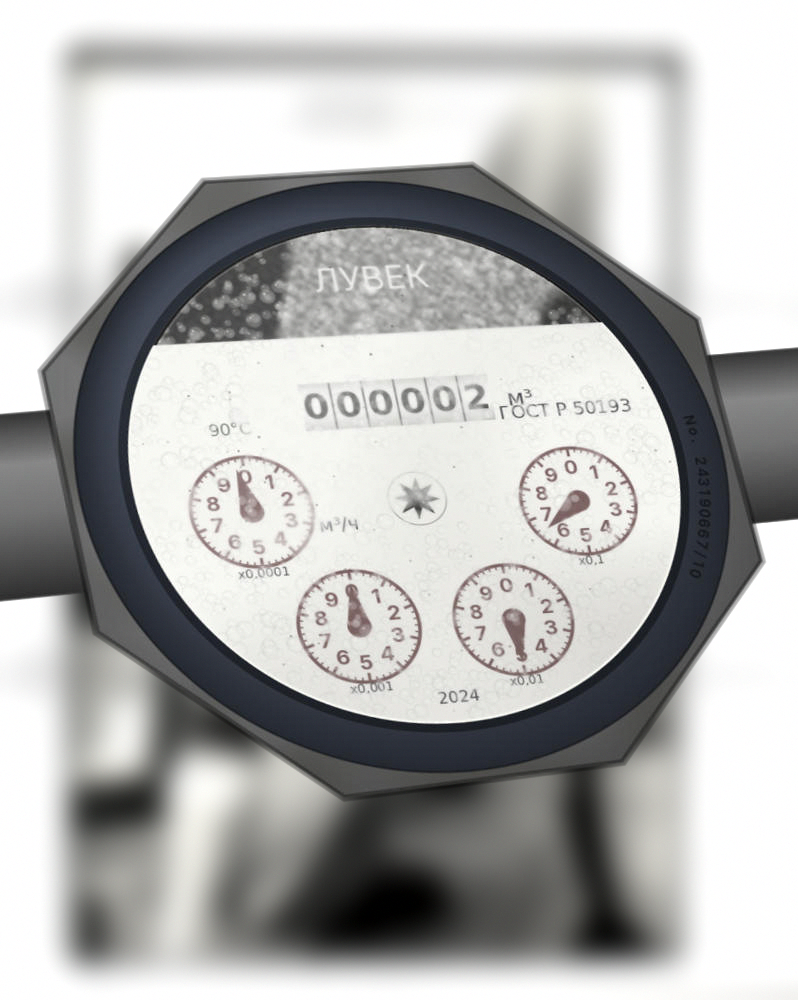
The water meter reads 2.6499 m³
